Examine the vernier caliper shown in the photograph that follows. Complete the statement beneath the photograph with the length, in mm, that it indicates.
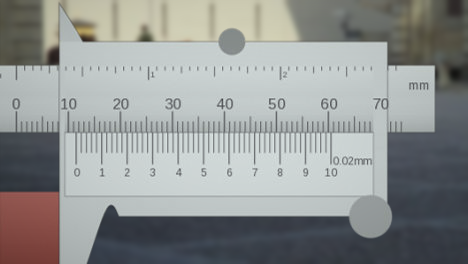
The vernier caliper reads 11.5 mm
